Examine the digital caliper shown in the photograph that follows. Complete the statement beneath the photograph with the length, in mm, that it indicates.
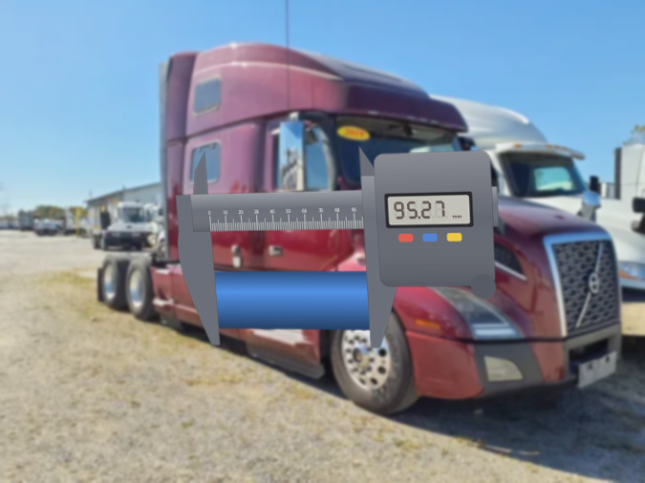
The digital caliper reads 95.27 mm
